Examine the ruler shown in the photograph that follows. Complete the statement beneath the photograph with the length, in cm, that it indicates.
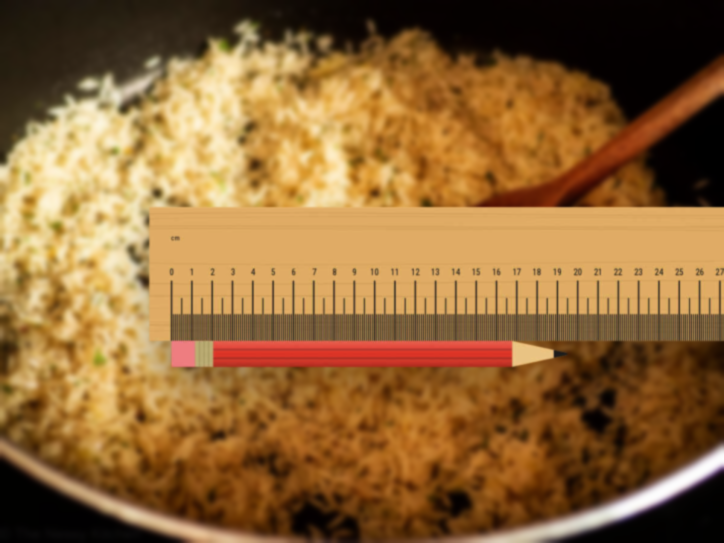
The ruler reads 19.5 cm
